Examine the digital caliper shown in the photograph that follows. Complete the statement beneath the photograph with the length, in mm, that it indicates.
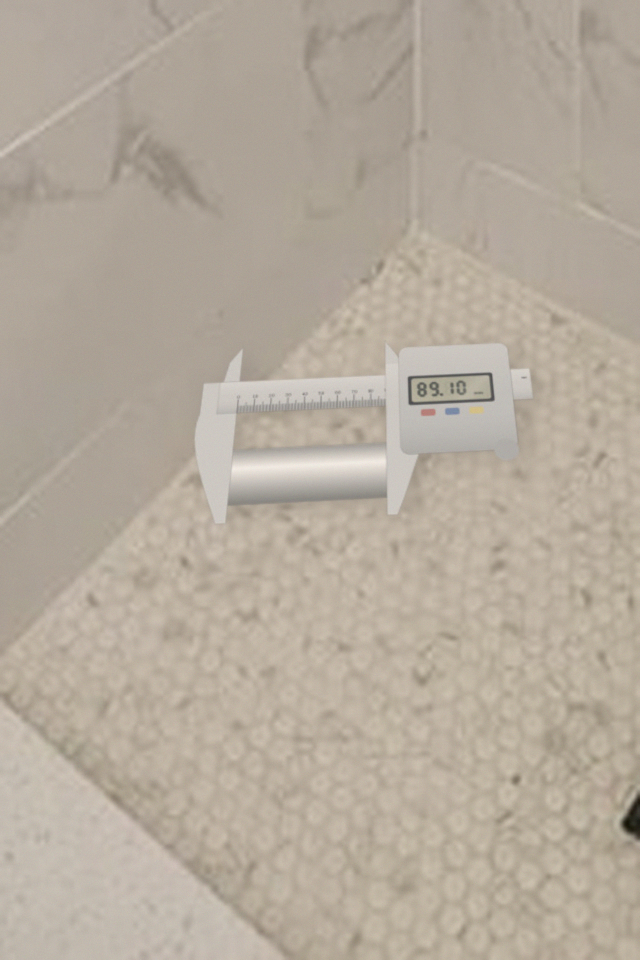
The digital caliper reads 89.10 mm
